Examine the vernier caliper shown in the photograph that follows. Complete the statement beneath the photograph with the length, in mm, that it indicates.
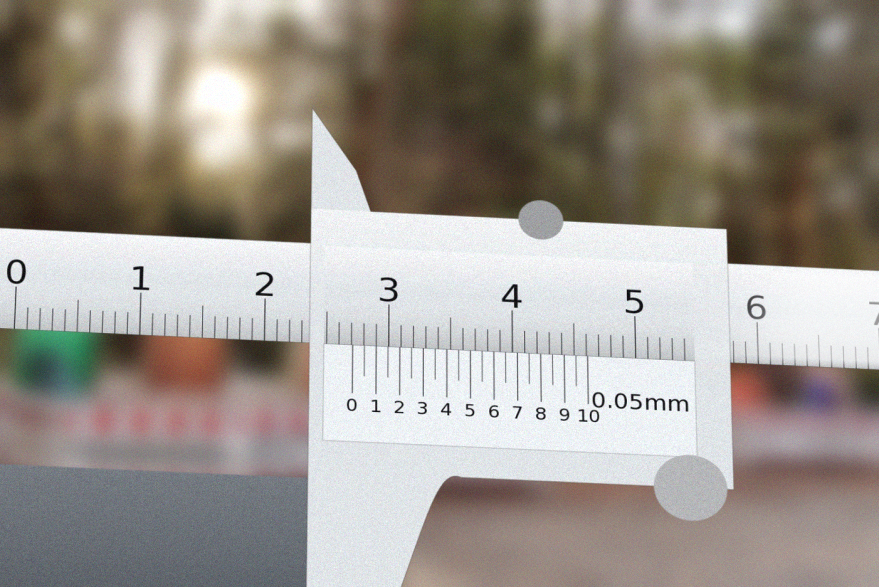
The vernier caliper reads 27.1 mm
